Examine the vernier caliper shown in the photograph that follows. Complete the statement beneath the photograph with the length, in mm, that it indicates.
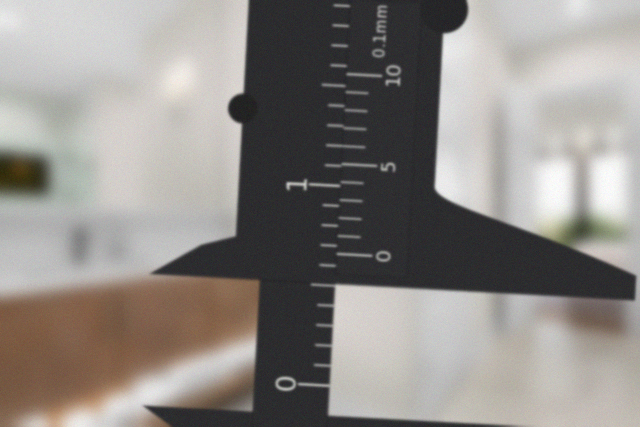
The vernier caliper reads 6.6 mm
